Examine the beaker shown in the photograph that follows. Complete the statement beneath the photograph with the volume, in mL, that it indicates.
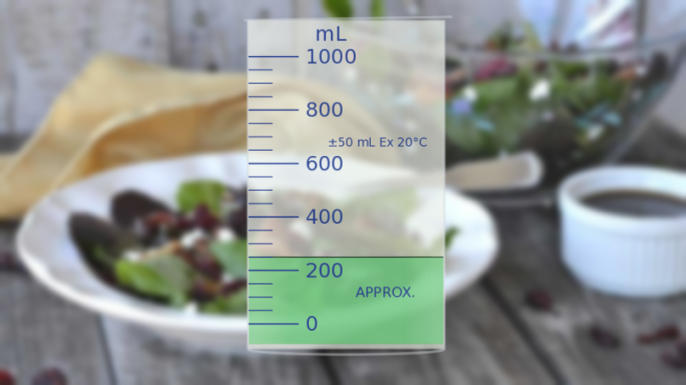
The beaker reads 250 mL
